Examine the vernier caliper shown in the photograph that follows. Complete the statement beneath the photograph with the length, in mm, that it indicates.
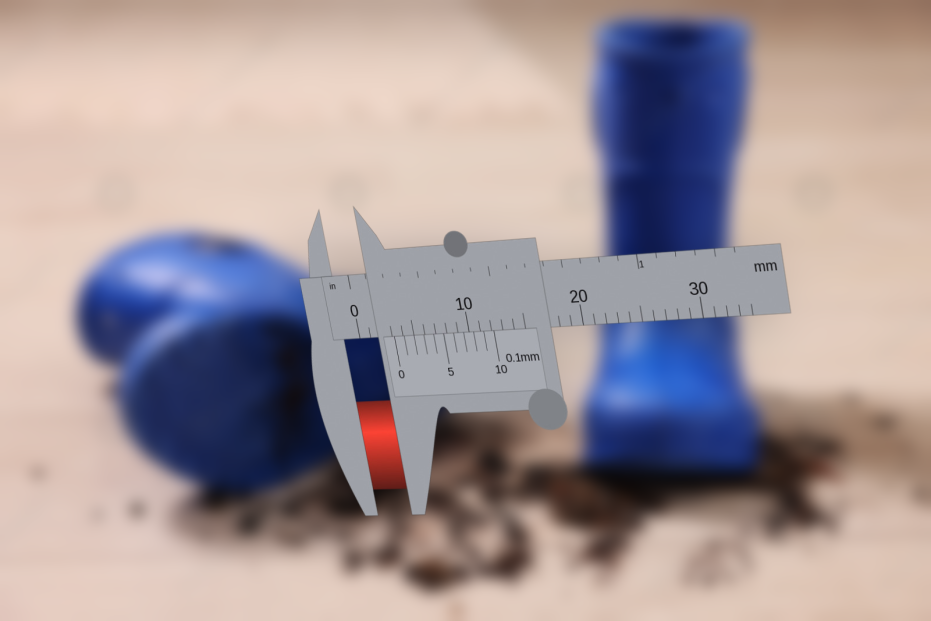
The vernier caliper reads 3.2 mm
